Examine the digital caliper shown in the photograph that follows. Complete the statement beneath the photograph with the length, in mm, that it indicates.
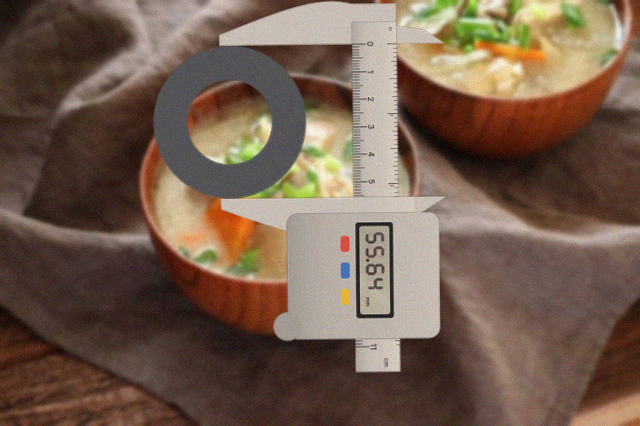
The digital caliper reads 55.64 mm
